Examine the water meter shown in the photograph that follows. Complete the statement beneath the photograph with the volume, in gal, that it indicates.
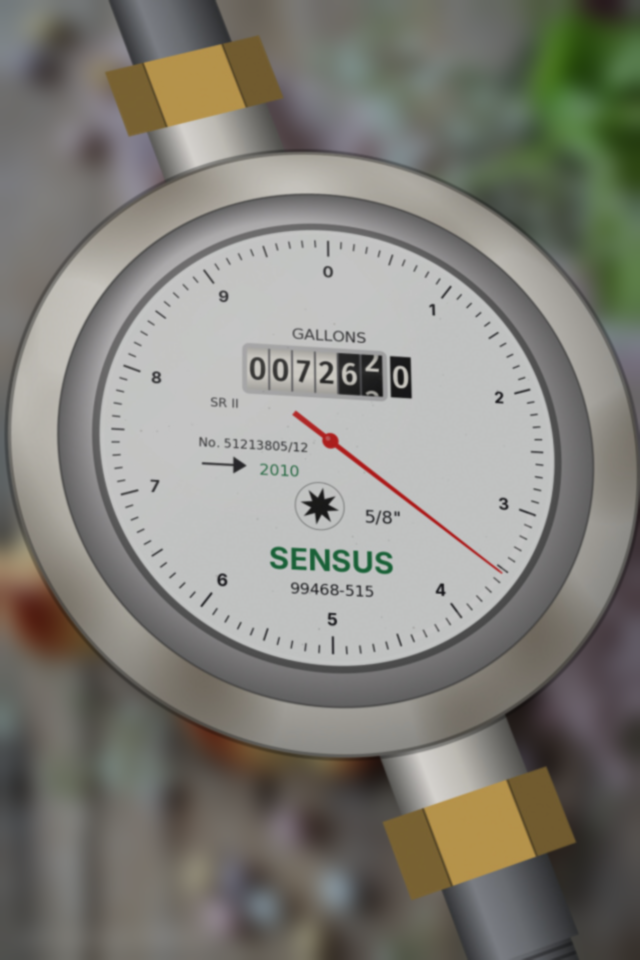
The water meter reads 72623.5 gal
